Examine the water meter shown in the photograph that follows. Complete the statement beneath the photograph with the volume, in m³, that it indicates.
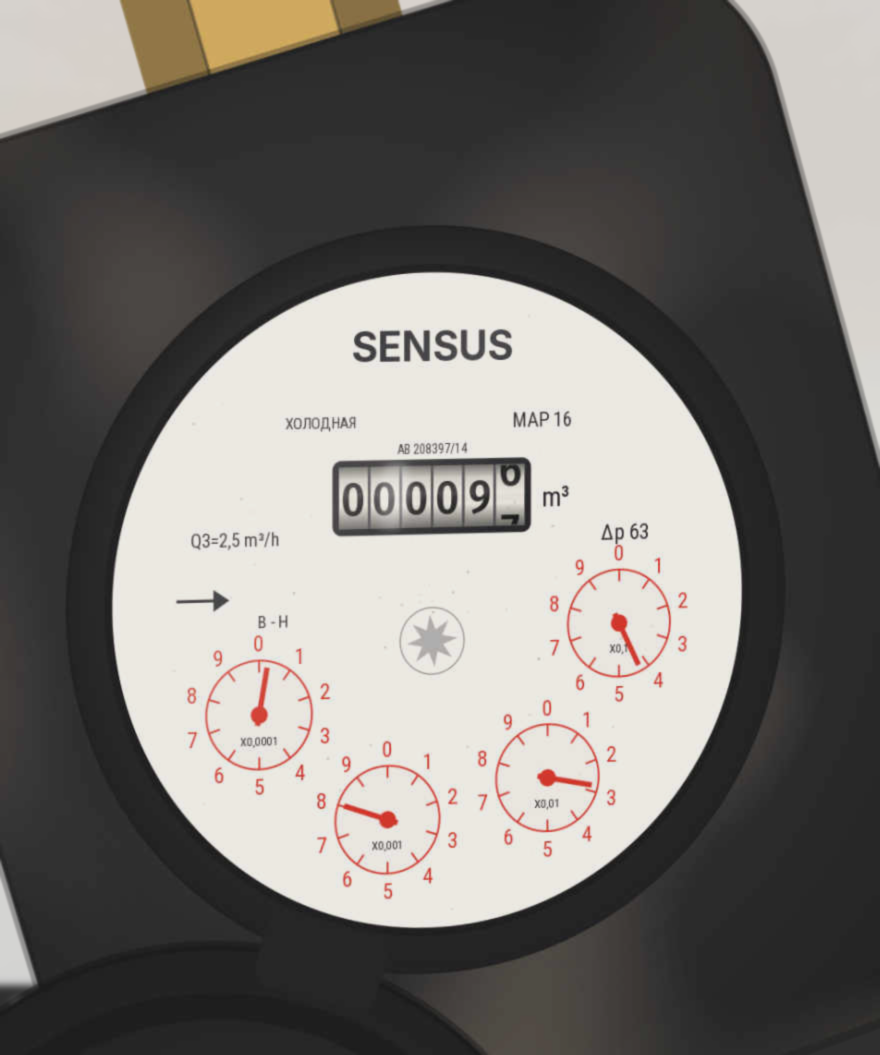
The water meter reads 96.4280 m³
